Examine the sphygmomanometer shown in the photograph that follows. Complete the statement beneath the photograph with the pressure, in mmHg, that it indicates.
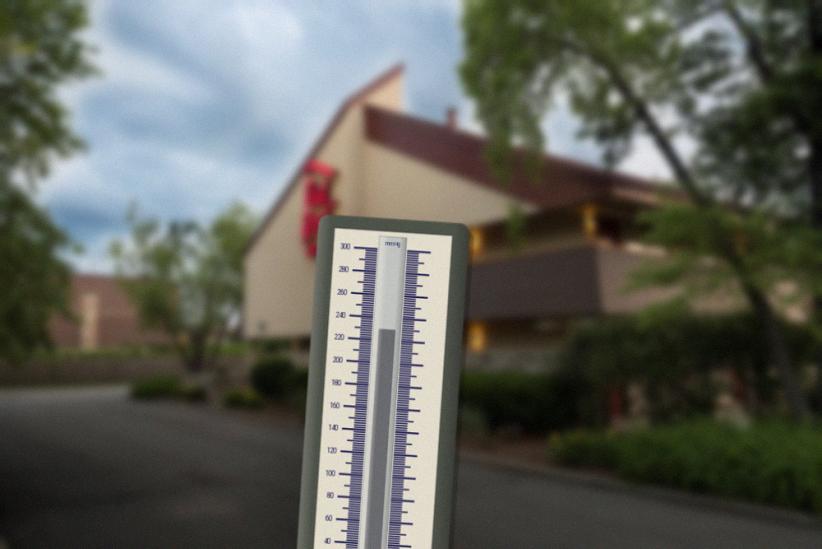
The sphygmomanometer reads 230 mmHg
